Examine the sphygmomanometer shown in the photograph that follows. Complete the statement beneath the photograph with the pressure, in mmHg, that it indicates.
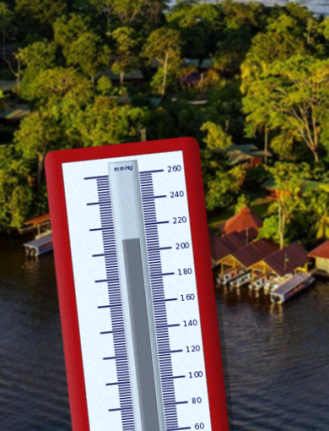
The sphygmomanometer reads 210 mmHg
